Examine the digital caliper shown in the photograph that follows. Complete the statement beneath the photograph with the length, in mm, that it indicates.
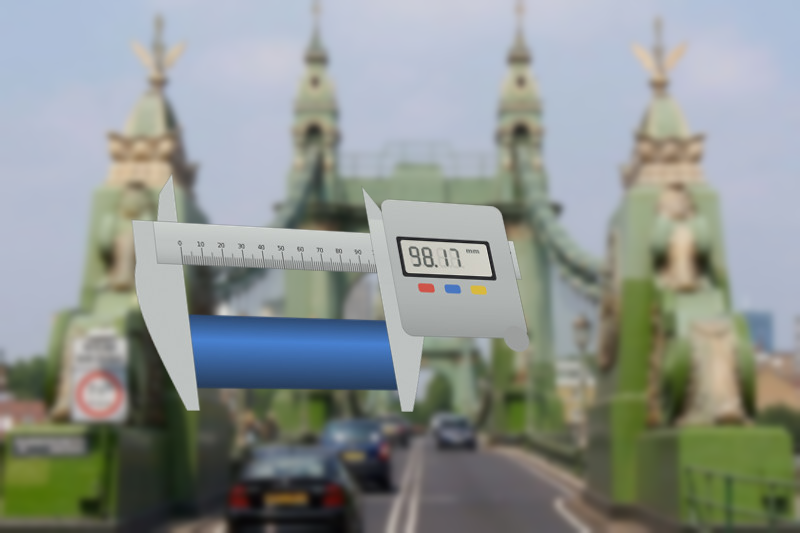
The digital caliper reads 98.17 mm
